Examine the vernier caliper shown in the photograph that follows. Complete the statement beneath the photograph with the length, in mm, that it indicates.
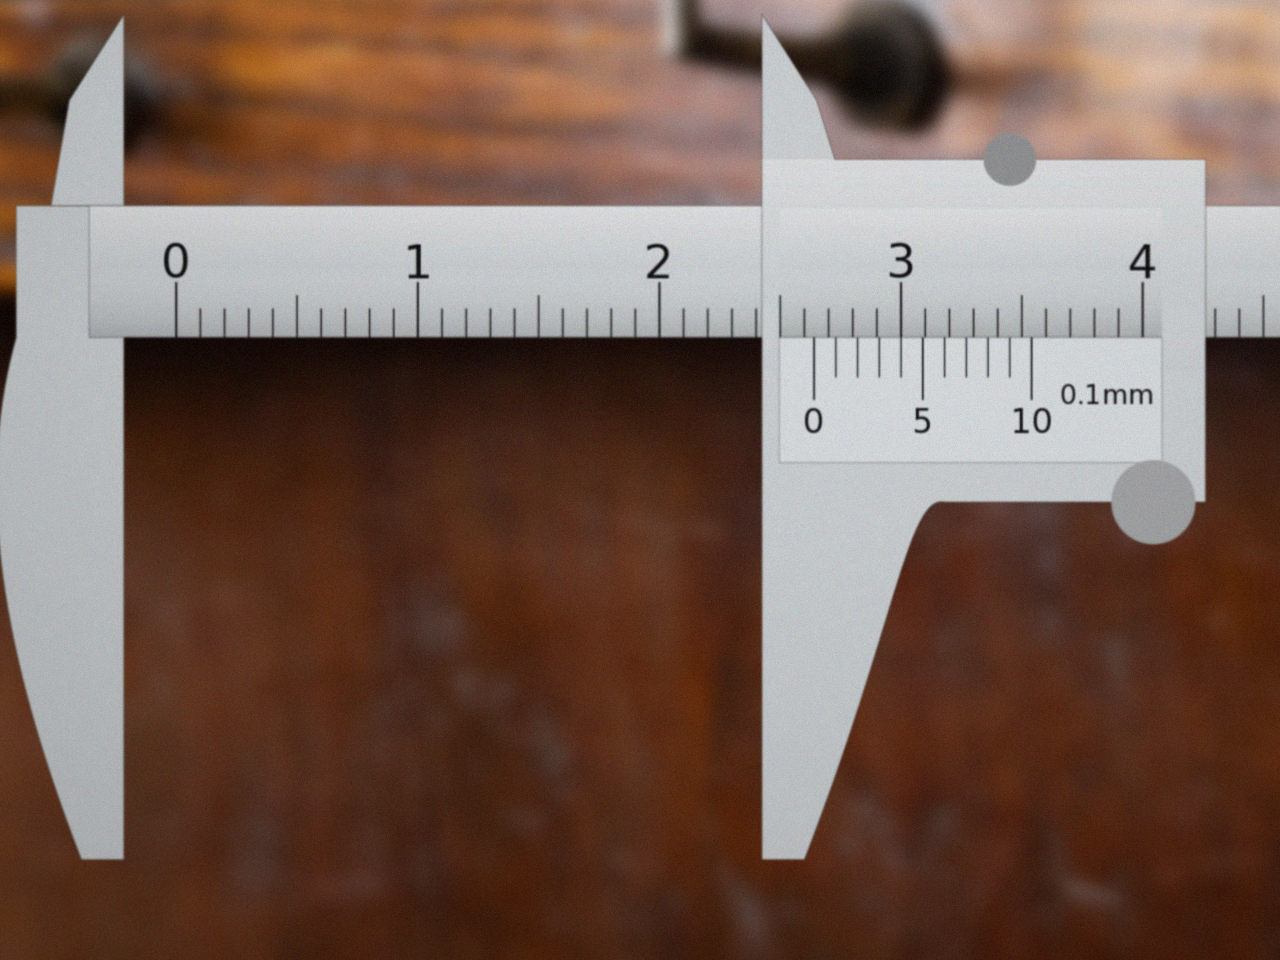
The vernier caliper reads 26.4 mm
